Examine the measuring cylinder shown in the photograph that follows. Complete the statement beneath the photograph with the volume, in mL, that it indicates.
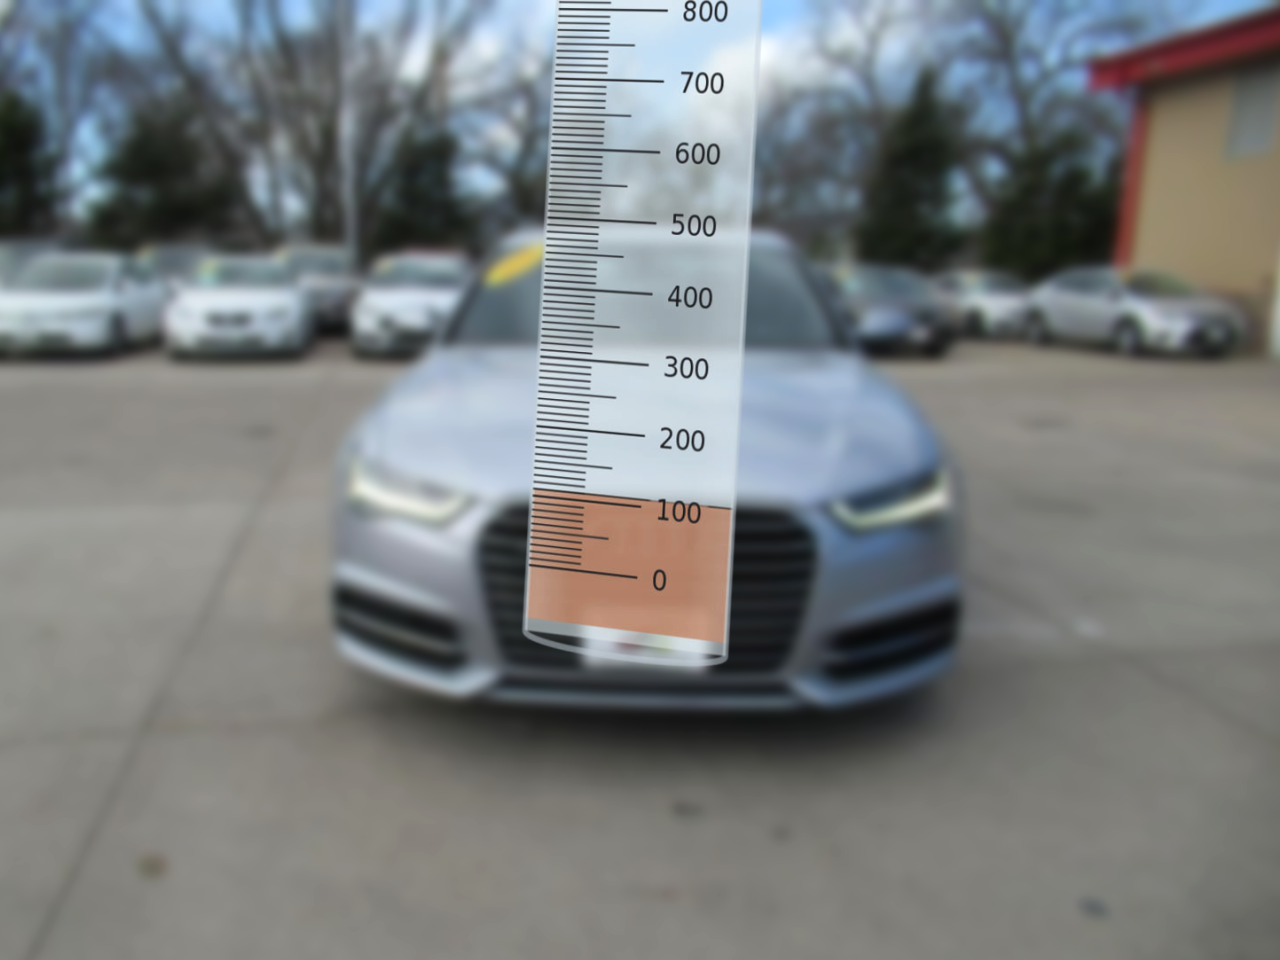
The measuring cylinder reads 110 mL
